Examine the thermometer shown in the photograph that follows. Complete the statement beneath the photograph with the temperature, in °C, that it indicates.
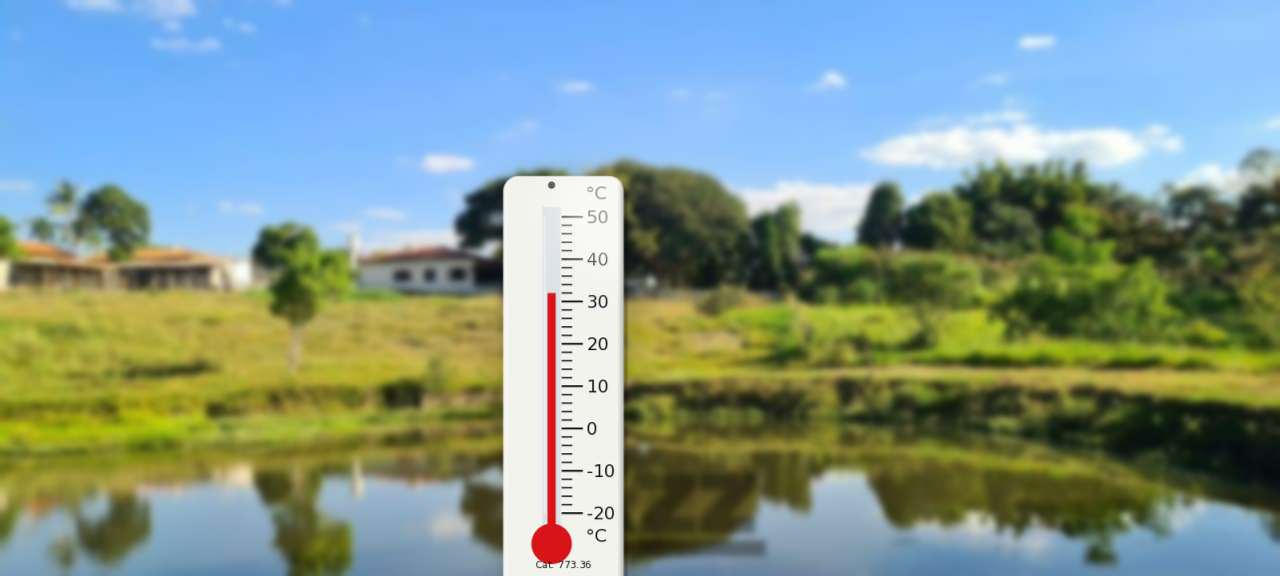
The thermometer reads 32 °C
